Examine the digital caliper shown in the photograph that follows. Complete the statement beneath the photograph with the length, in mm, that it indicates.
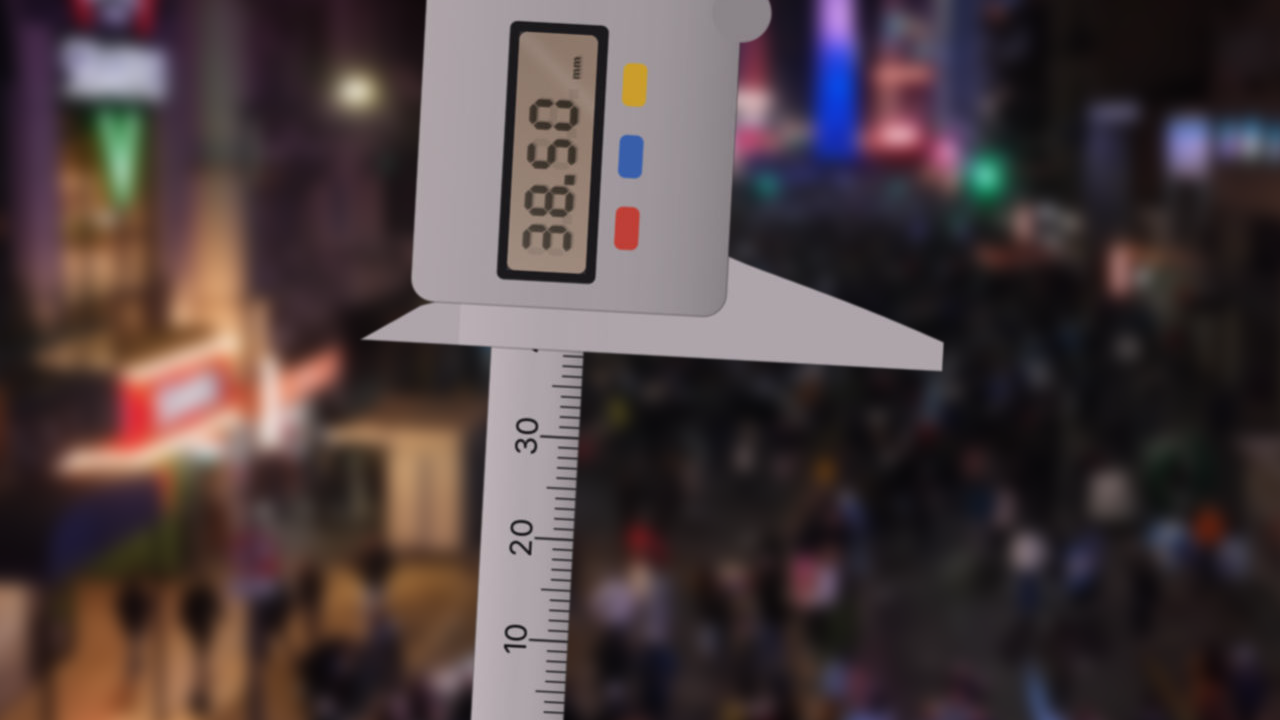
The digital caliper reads 38.50 mm
